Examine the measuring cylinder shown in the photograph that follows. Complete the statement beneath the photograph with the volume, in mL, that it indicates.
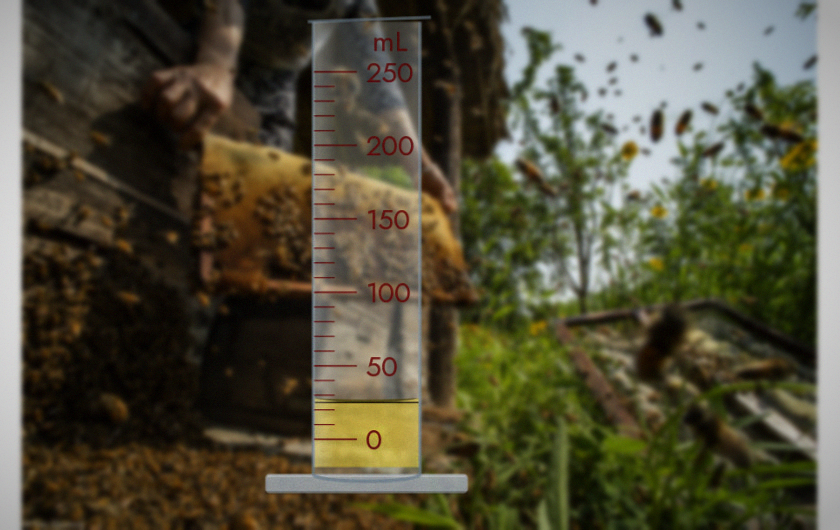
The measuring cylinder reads 25 mL
